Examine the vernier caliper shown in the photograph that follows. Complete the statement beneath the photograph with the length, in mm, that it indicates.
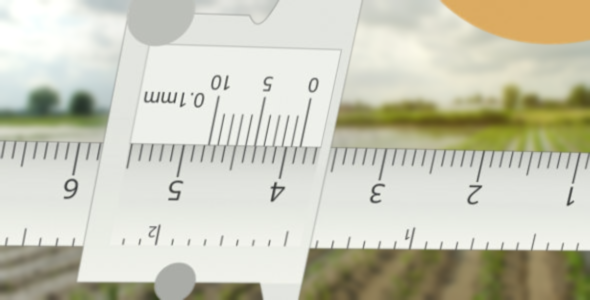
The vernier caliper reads 38.6 mm
